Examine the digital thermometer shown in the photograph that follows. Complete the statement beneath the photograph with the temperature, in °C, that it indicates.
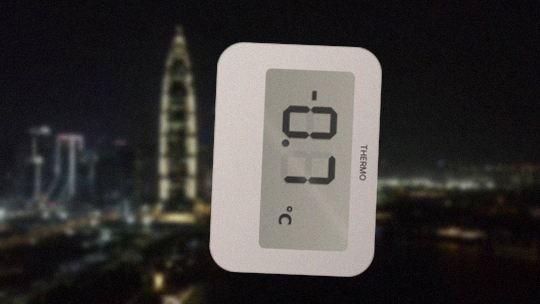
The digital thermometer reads -0.7 °C
